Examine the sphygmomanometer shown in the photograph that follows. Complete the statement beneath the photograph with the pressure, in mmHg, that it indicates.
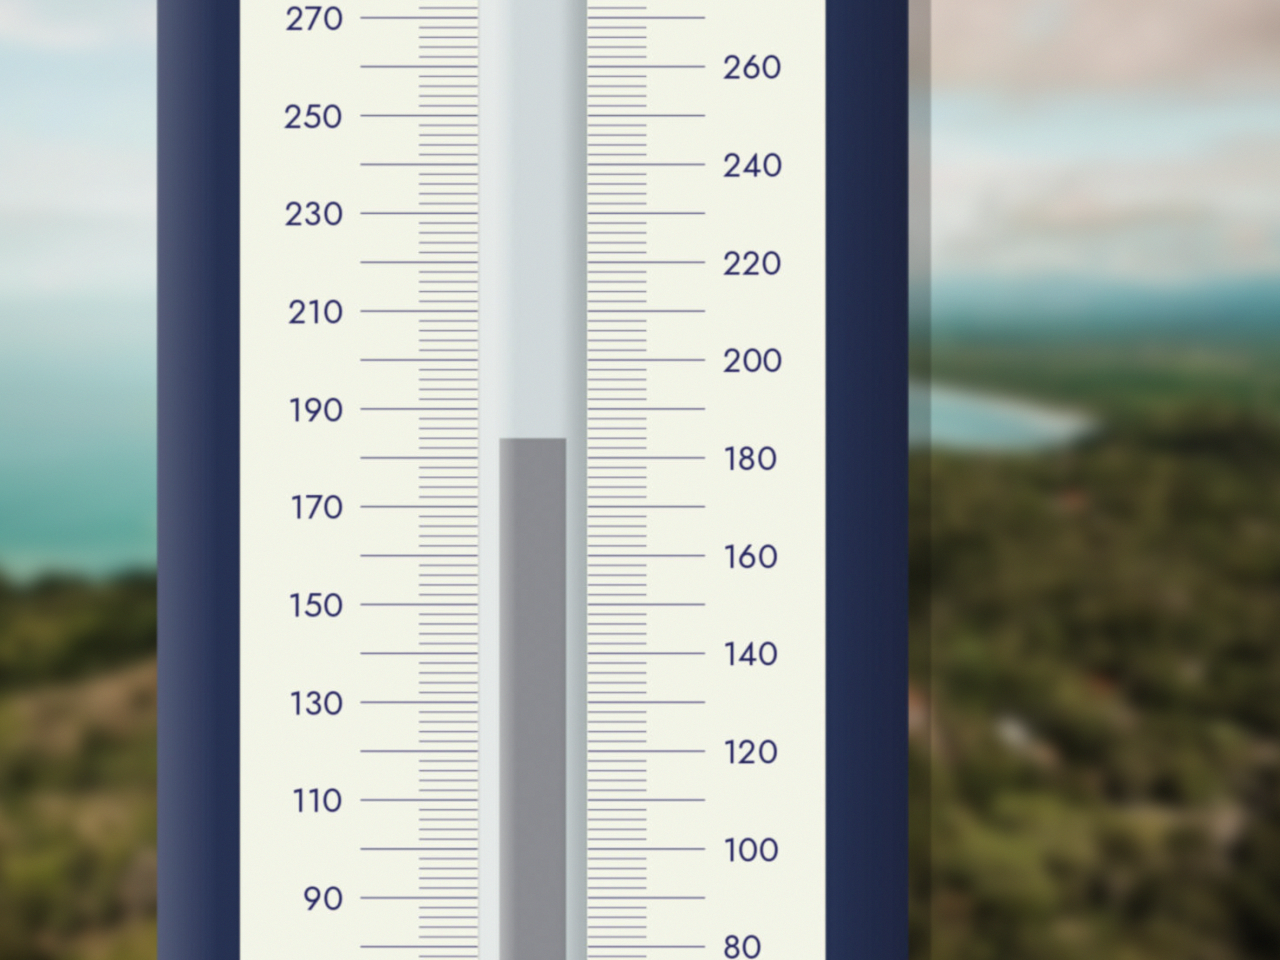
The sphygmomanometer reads 184 mmHg
